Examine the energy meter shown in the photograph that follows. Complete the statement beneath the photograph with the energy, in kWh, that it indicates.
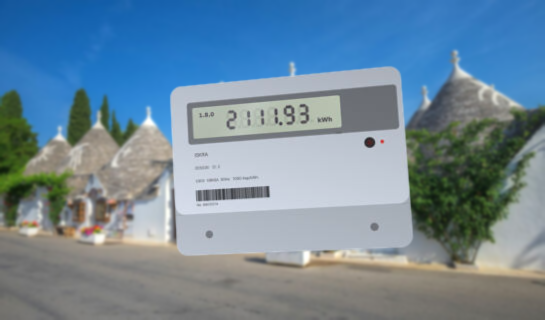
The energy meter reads 2111.93 kWh
